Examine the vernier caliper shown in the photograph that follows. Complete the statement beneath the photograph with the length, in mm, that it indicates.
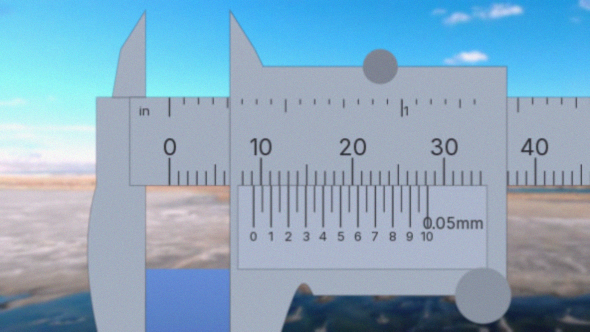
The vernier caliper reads 9.2 mm
